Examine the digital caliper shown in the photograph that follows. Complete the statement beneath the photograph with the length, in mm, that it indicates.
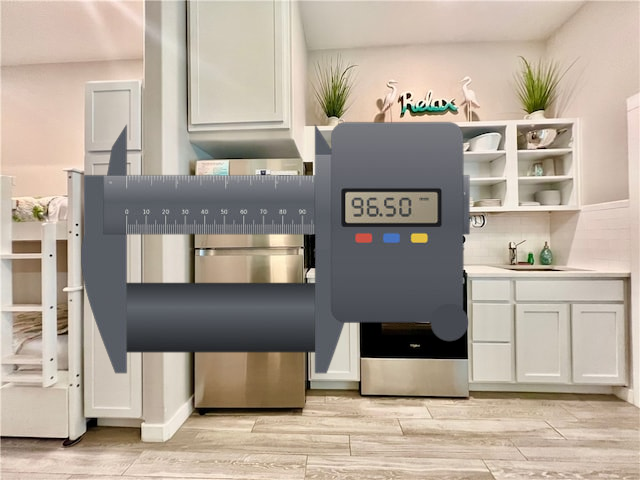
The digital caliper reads 96.50 mm
